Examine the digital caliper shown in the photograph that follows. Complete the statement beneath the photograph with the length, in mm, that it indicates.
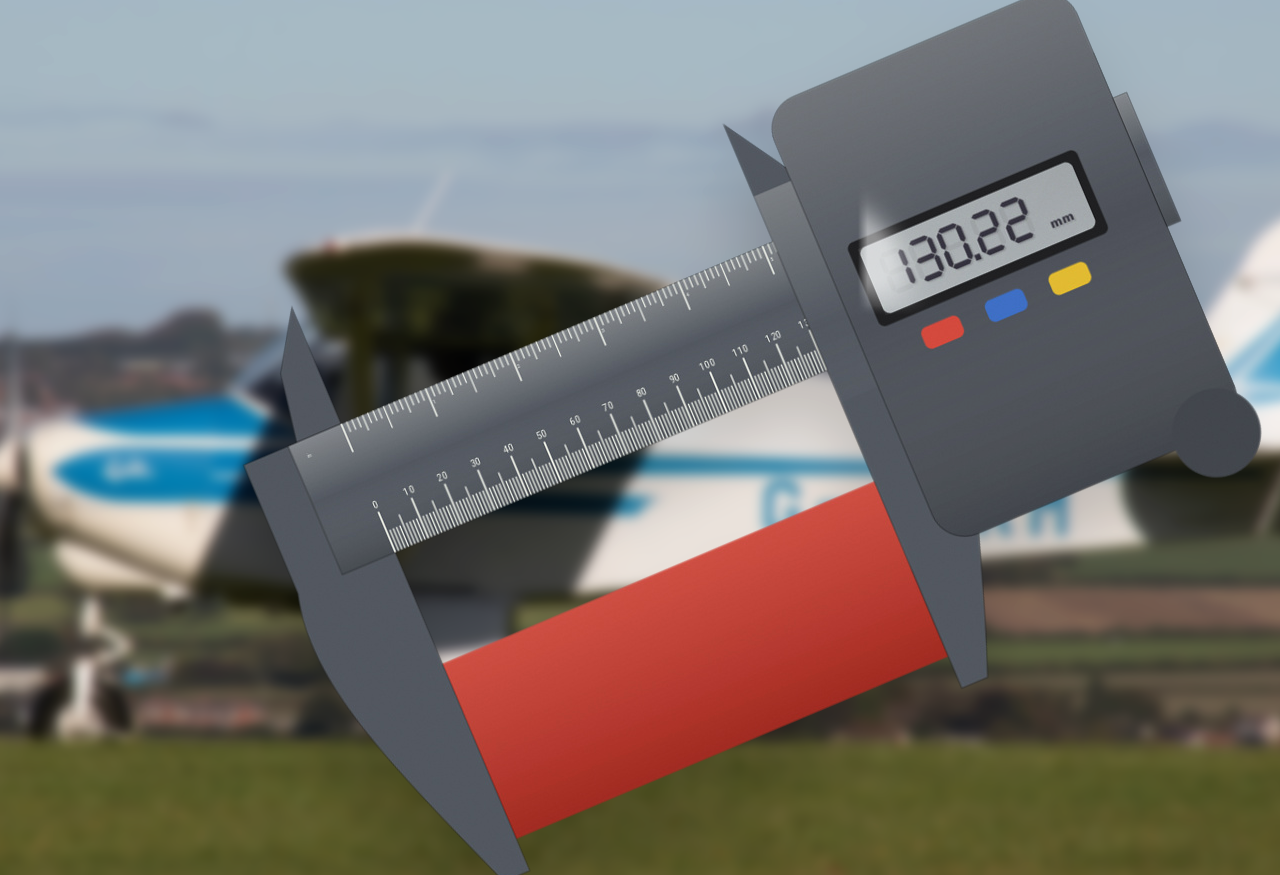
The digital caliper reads 130.22 mm
